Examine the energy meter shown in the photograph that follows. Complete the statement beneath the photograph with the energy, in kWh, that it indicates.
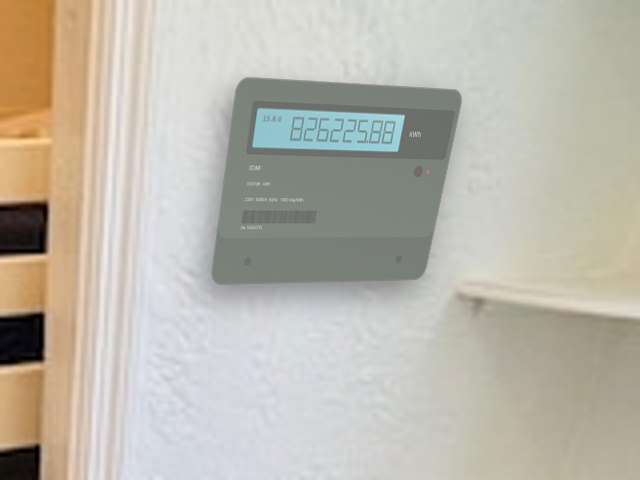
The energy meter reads 826225.88 kWh
